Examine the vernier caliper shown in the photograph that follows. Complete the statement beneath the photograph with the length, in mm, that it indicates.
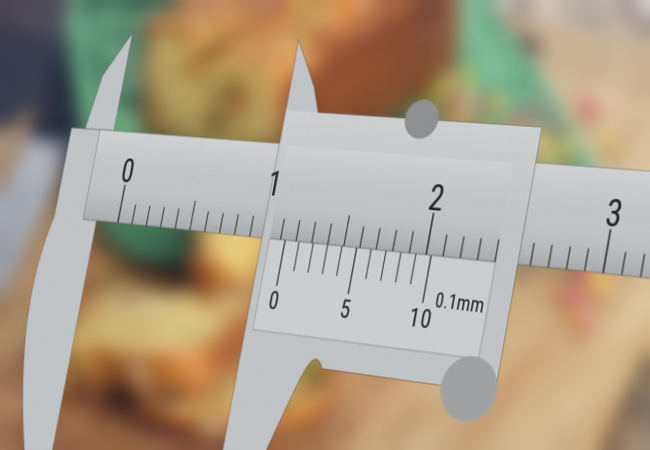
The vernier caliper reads 11.3 mm
